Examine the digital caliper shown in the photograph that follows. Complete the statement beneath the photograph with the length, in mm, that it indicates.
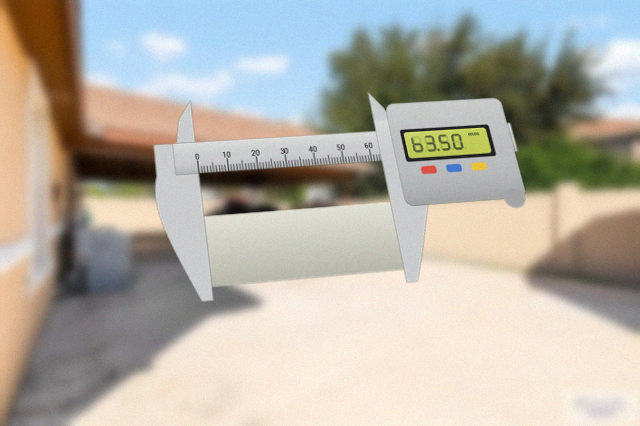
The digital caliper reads 63.50 mm
